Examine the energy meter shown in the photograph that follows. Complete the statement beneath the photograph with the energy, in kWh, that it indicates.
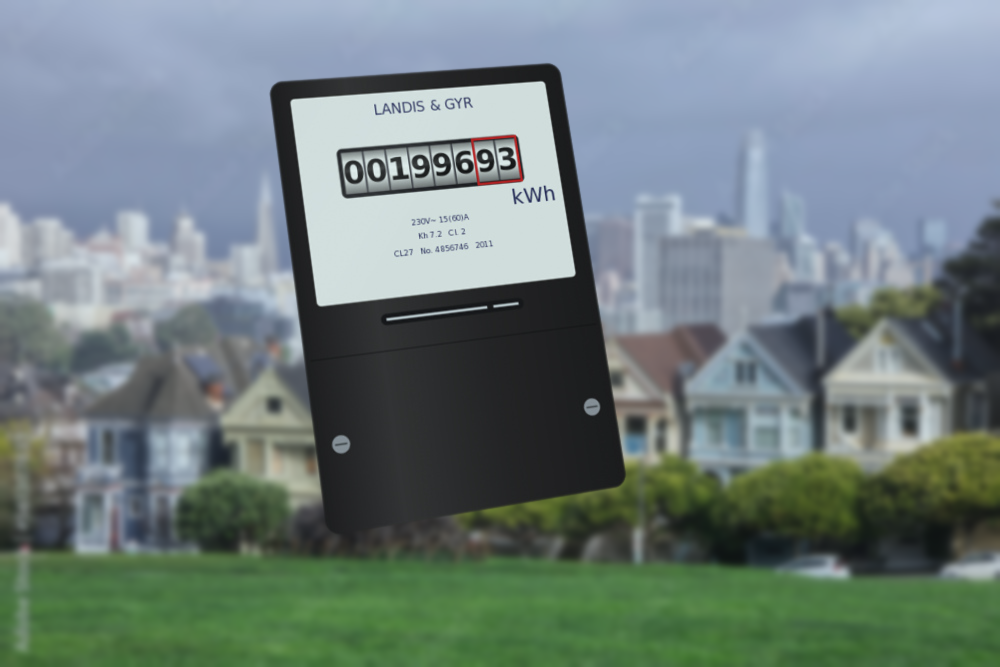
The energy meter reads 1996.93 kWh
